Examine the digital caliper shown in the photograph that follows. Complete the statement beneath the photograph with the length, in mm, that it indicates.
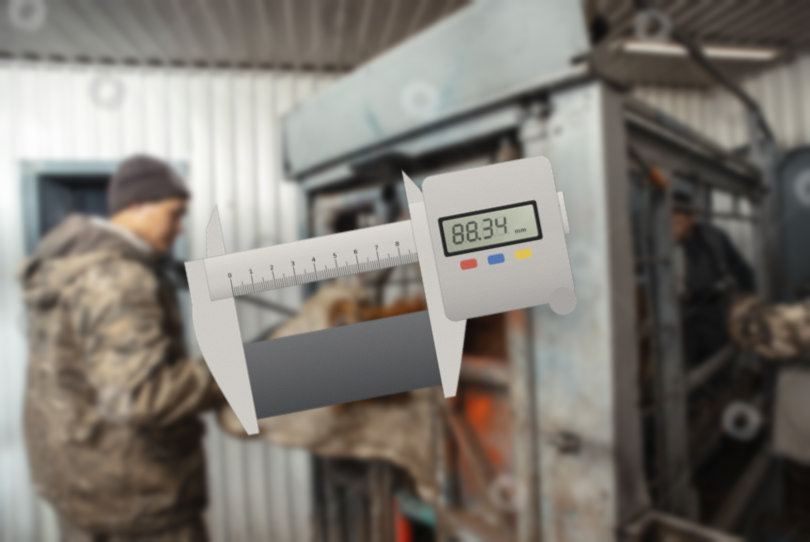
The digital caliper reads 88.34 mm
